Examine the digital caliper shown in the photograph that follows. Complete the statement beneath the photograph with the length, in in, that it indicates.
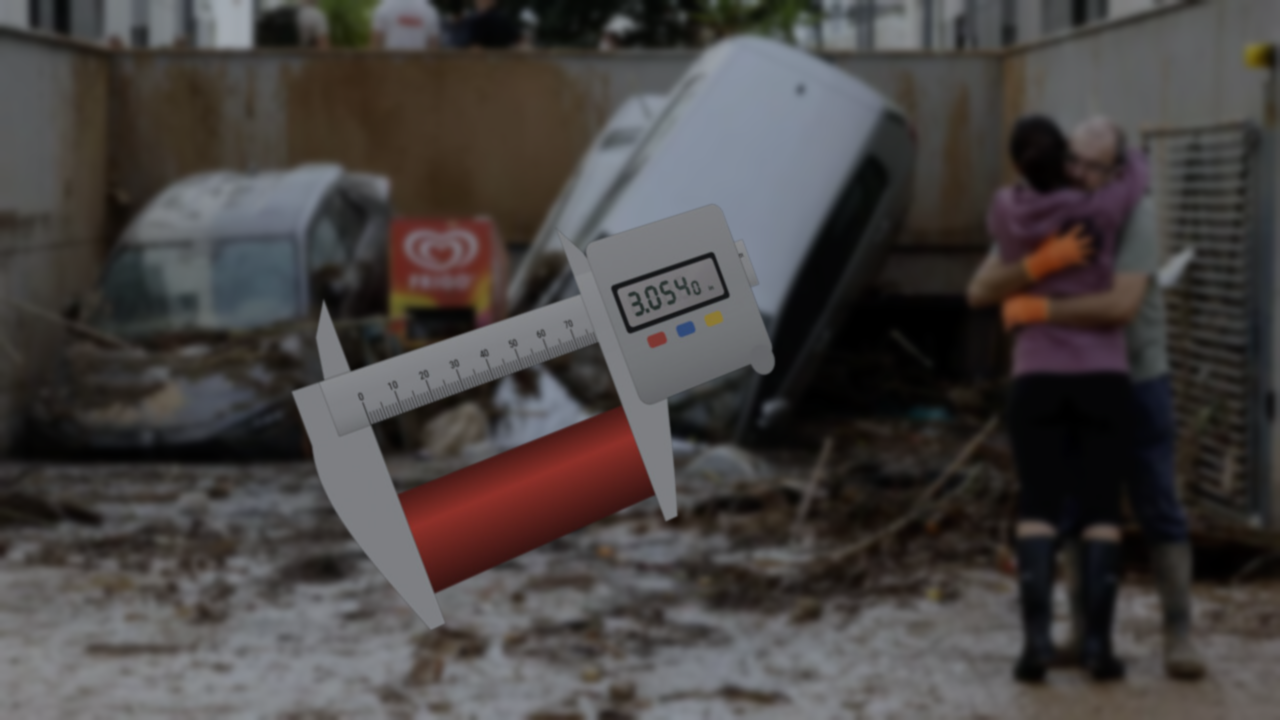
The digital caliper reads 3.0540 in
